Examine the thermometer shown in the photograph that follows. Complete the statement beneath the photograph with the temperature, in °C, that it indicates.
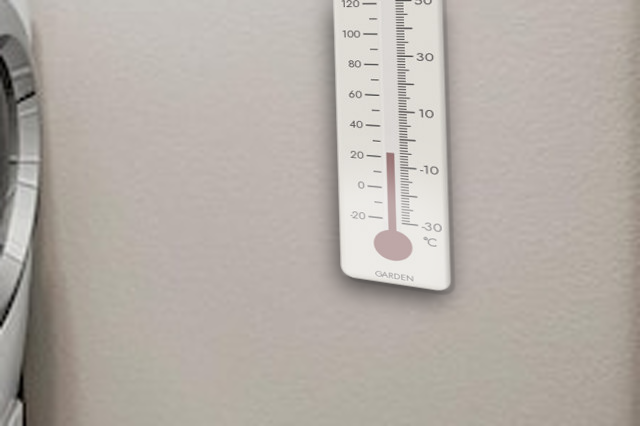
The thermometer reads -5 °C
